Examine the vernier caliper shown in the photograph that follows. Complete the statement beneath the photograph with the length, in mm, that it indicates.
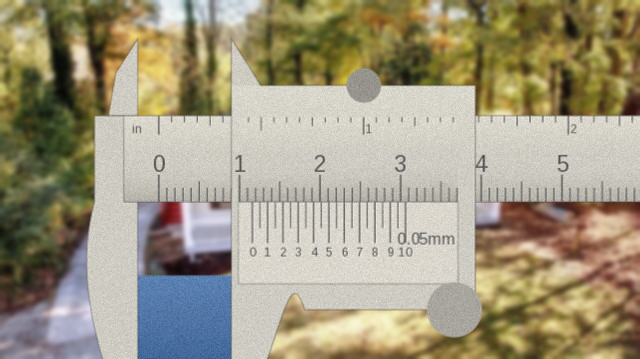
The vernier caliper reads 11.6 mm
